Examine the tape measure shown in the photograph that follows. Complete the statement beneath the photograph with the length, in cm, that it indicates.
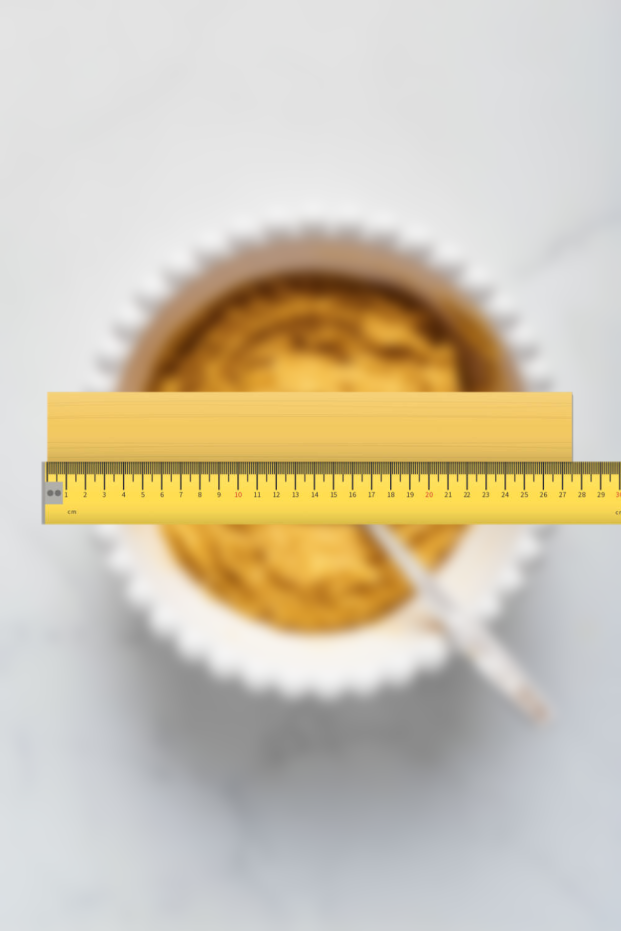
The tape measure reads 27.5 cm
